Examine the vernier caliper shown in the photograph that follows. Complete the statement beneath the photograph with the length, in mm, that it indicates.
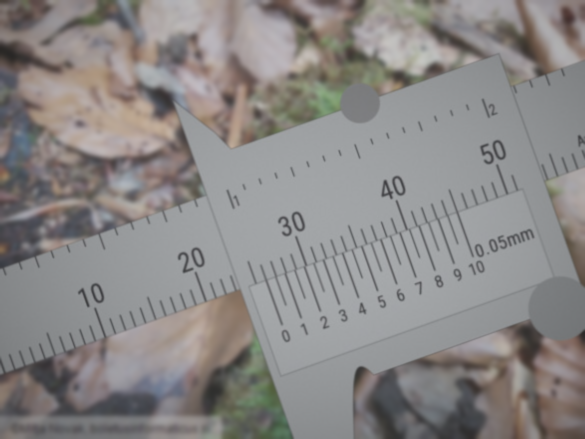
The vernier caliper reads 26.0 mm
